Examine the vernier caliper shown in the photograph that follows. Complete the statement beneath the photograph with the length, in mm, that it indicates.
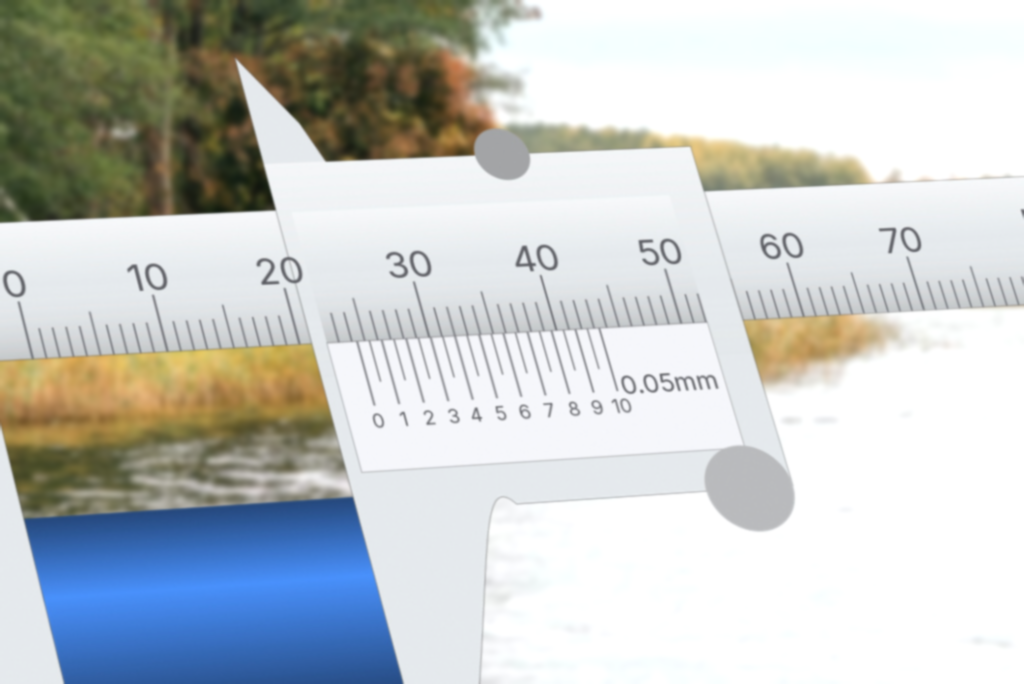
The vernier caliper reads 24.4 mm
